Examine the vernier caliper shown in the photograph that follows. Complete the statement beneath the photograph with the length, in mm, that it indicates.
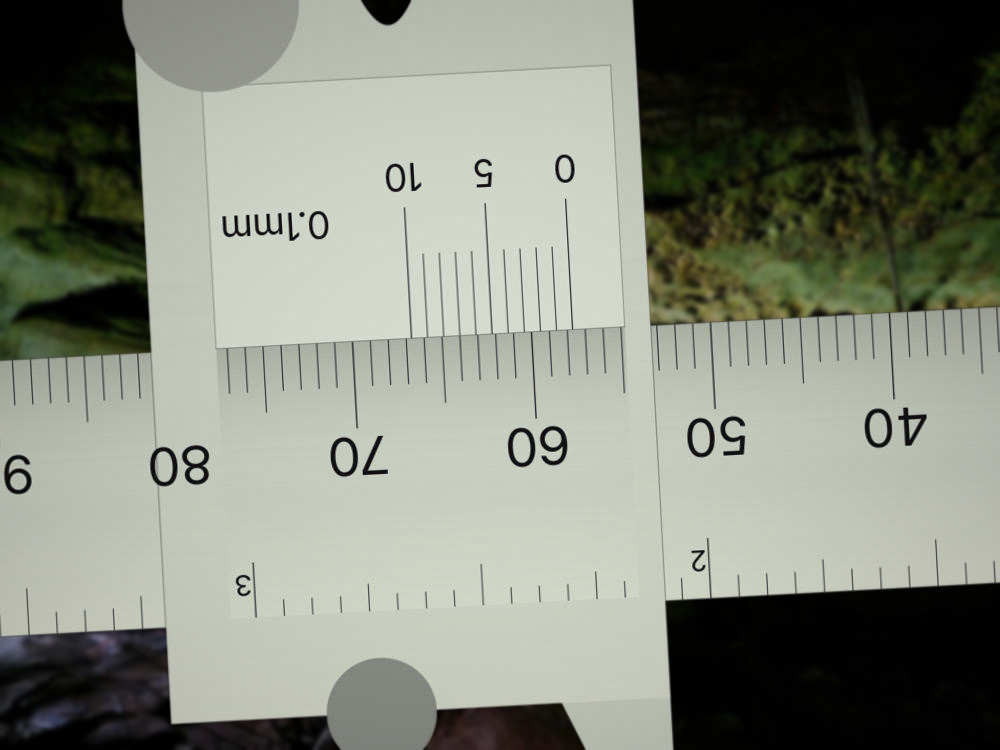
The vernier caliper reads 57.7 mm
